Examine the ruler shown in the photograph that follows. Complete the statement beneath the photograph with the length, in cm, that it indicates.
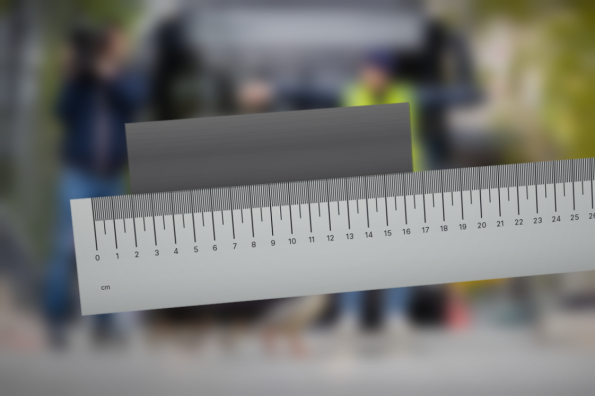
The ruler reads 14.5 cm
